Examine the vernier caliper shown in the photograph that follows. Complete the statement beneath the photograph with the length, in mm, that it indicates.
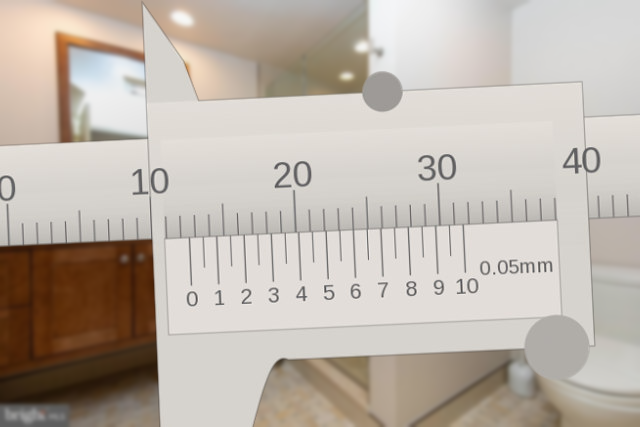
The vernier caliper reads 12.6 mm
